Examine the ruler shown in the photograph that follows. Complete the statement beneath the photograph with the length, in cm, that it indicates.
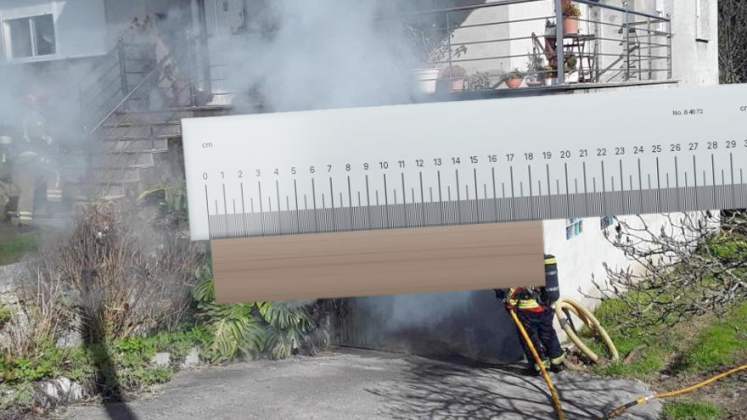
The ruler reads 18.5 cm
